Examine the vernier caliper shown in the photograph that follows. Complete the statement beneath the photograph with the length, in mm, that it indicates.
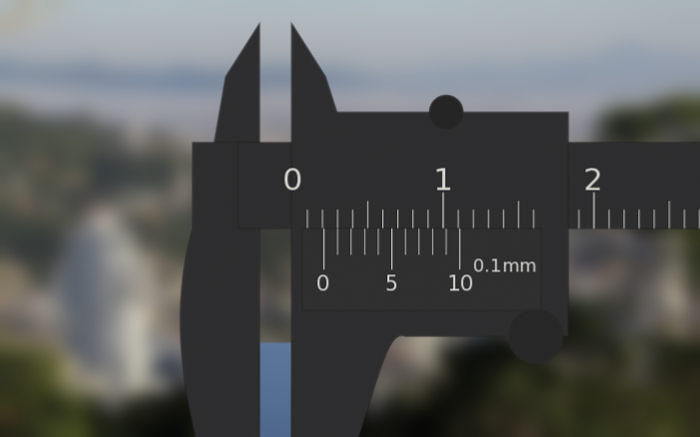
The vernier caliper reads 2.1 mm
